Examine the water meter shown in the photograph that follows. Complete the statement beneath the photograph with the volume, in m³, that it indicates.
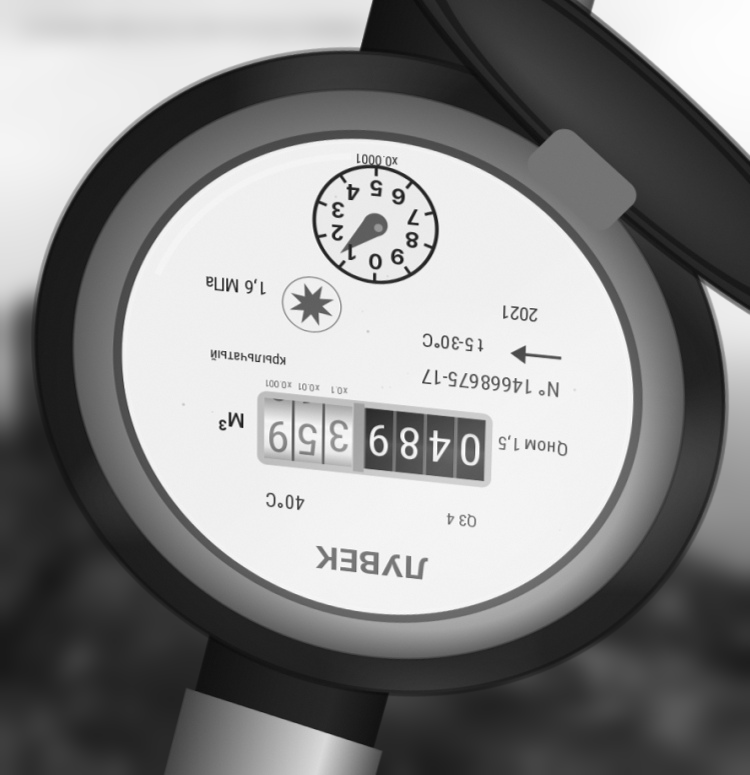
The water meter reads 489.3591 m³
